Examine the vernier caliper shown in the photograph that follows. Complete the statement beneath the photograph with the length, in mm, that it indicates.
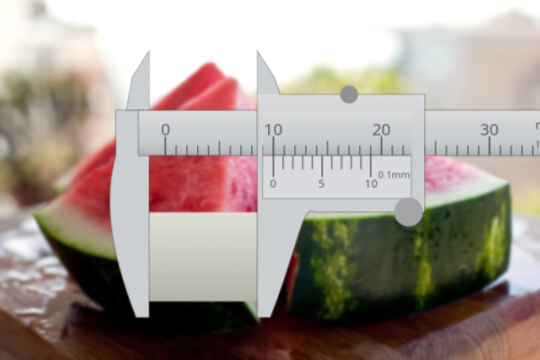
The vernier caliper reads 10.0 mm
